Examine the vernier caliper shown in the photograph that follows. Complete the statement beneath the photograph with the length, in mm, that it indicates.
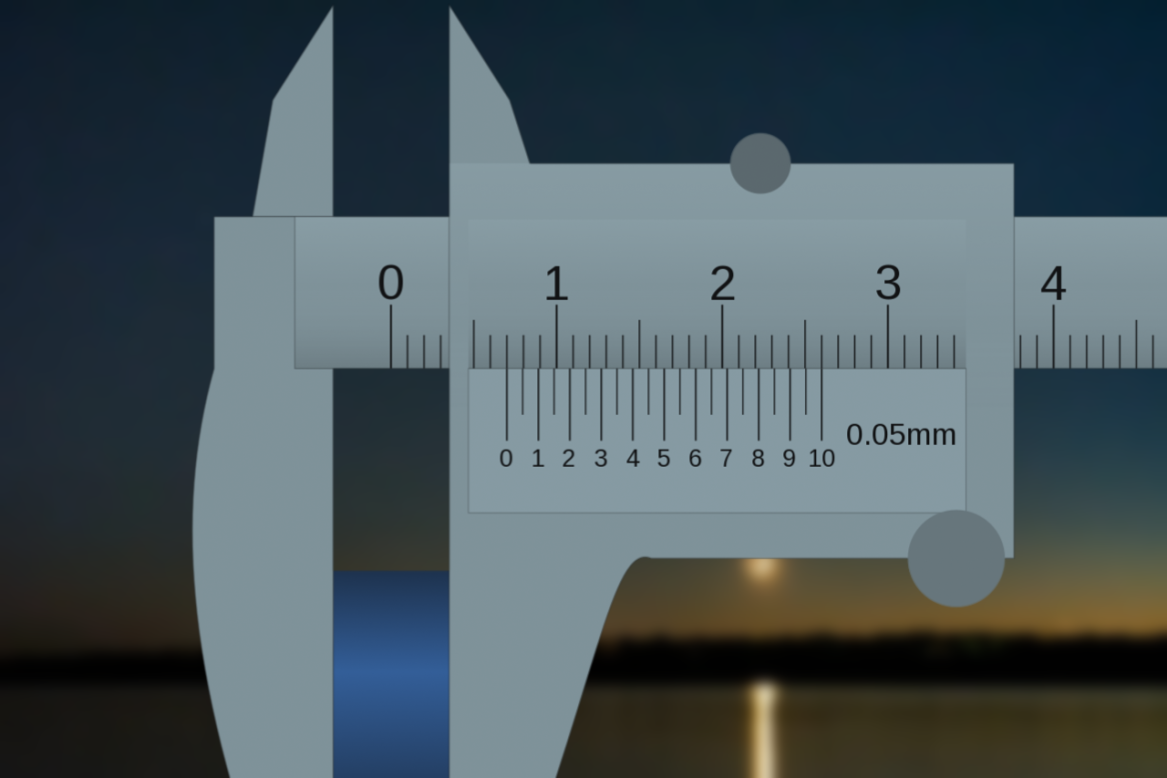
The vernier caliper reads 7.0 mm
